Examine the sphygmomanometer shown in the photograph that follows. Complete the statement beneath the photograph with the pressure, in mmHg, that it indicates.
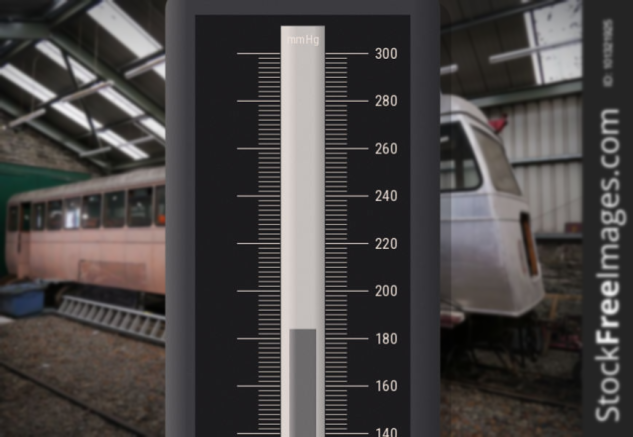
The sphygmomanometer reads 184 mmHg
